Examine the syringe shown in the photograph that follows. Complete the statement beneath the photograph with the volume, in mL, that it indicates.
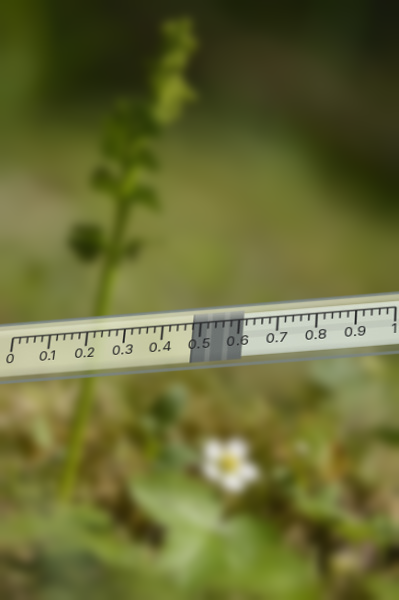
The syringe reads 0.48 mL
